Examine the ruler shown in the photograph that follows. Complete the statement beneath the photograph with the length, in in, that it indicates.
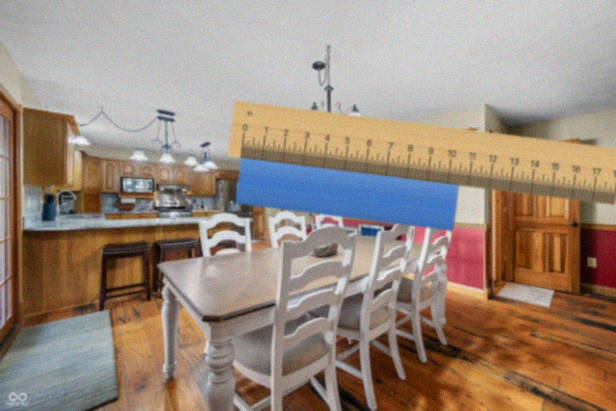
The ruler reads 10.5 in
